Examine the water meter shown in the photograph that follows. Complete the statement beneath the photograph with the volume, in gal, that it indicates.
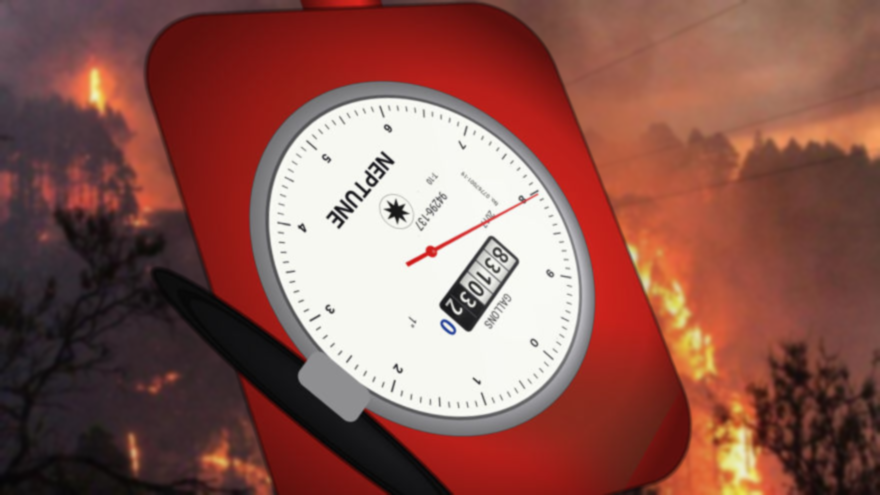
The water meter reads 8310318.0 gal
